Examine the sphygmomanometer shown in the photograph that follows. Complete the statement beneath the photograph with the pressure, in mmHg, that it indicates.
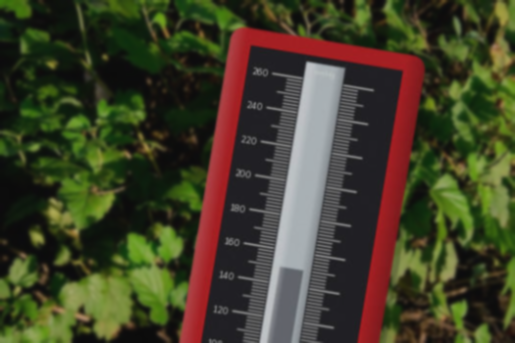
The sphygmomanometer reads 150 mmHg
